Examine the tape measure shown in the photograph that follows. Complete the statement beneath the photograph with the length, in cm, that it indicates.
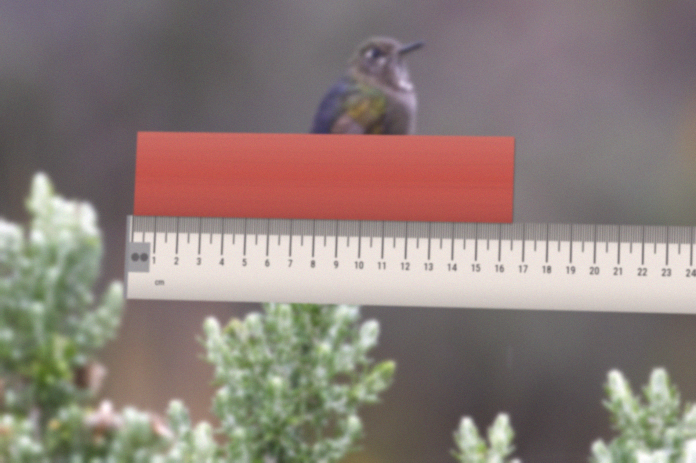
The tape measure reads 16.5 cm
